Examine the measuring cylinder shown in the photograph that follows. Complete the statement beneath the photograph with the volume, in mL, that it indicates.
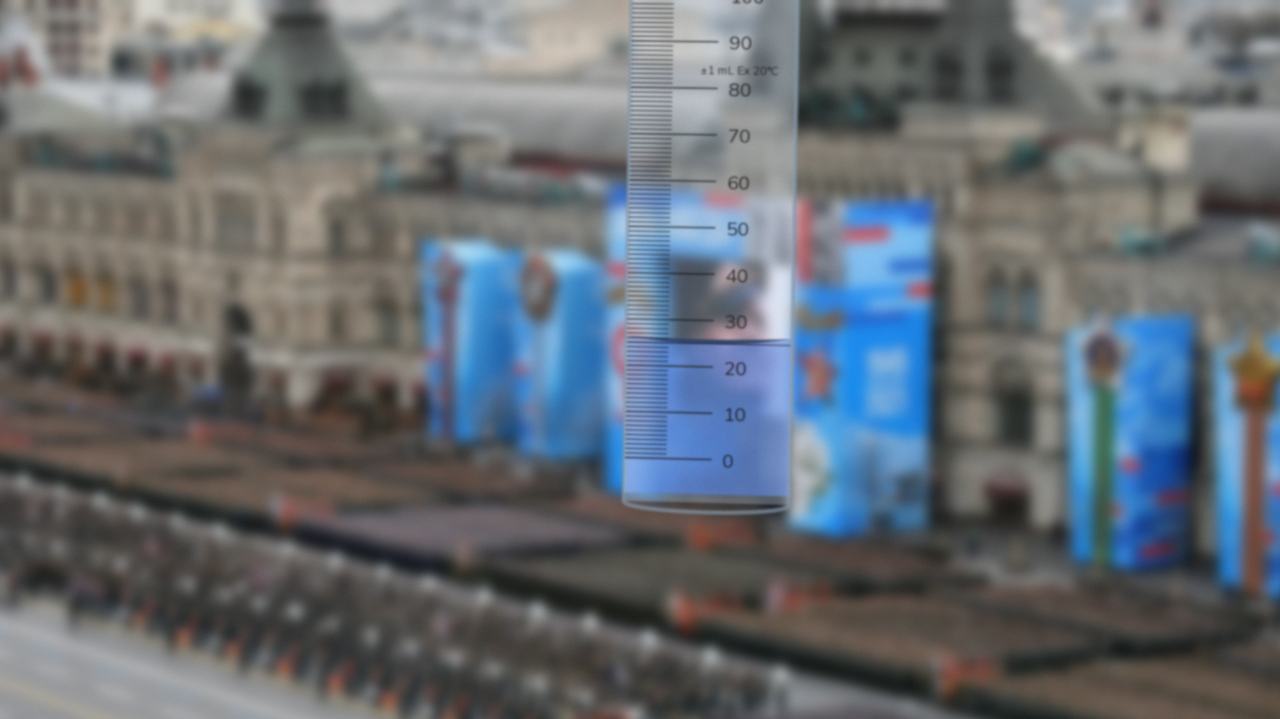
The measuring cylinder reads 25 mL
